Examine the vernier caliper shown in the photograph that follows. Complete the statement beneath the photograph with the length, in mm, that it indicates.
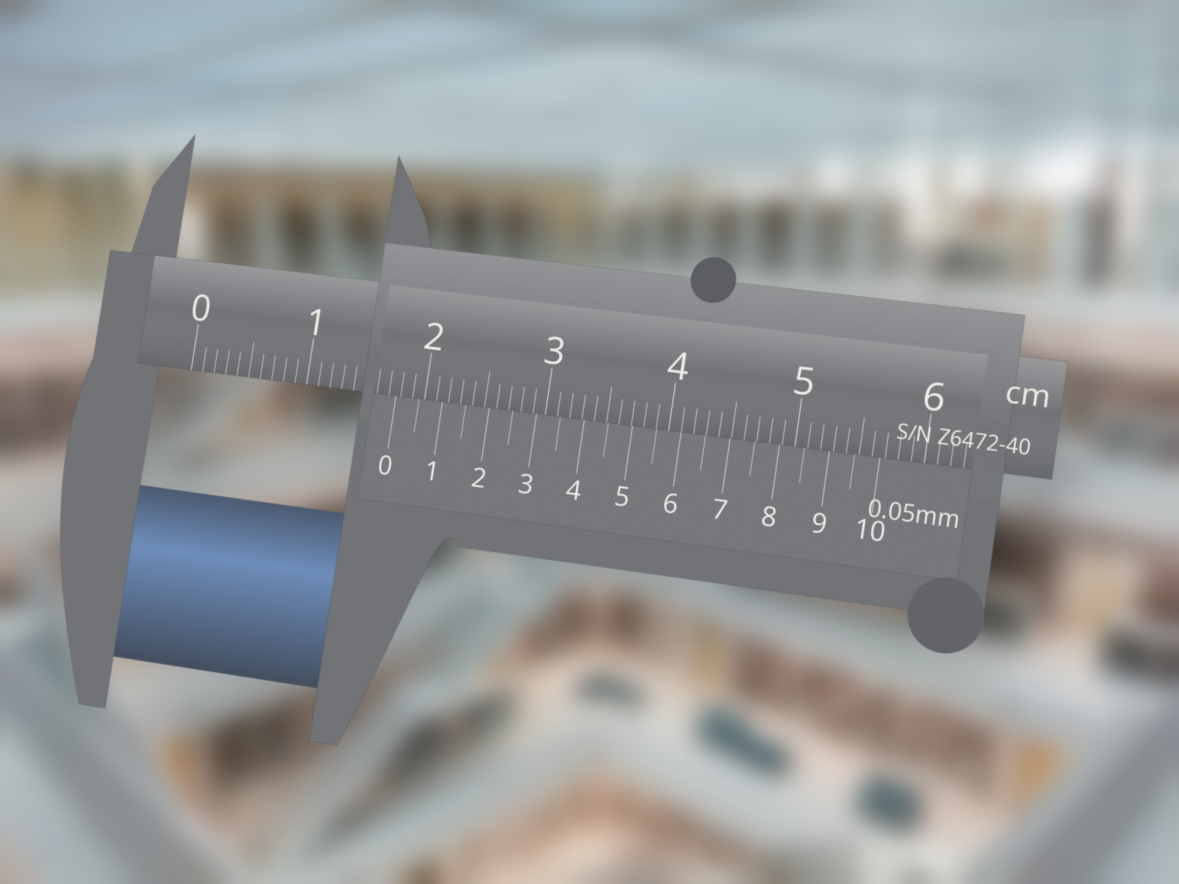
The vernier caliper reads 17.6 mm
